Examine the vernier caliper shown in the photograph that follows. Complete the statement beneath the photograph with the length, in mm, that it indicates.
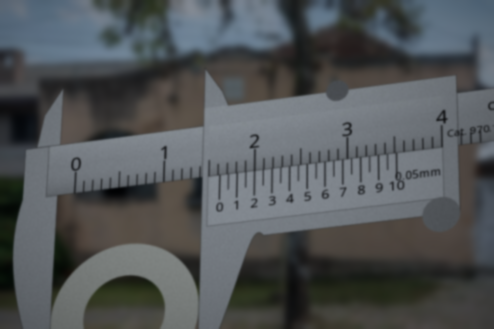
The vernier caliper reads 16.2 mm
